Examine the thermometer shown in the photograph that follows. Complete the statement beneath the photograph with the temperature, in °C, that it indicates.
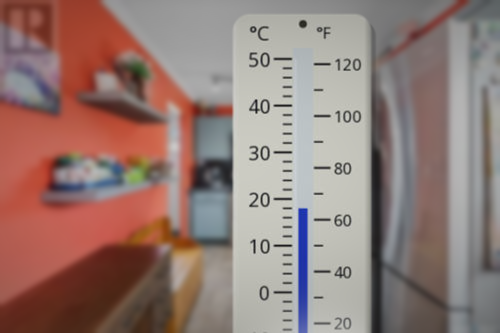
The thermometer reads 18 °C
